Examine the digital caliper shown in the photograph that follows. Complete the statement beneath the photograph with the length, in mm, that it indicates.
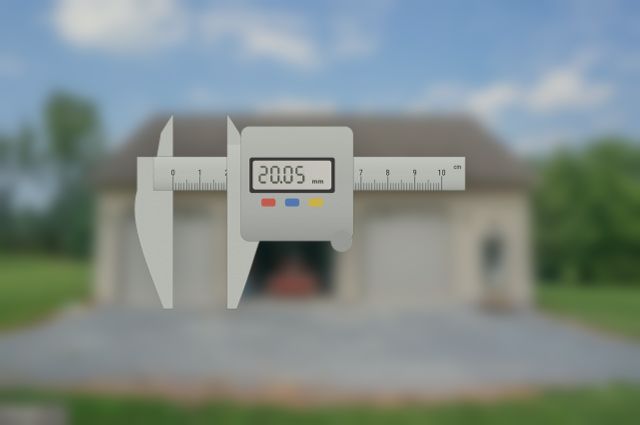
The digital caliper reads 20.05 mm
